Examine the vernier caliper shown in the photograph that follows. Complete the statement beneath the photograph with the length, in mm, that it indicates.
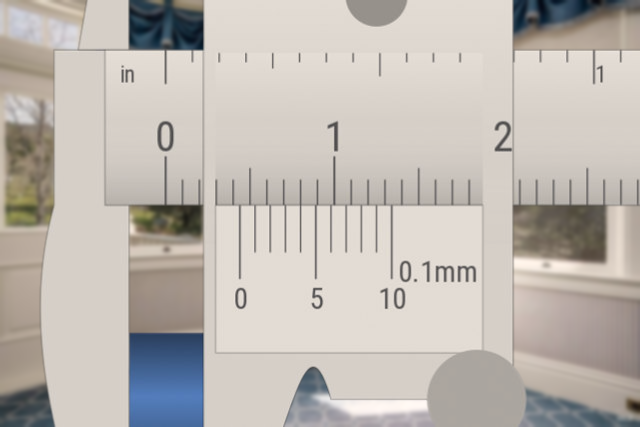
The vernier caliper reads 4.4 mm
